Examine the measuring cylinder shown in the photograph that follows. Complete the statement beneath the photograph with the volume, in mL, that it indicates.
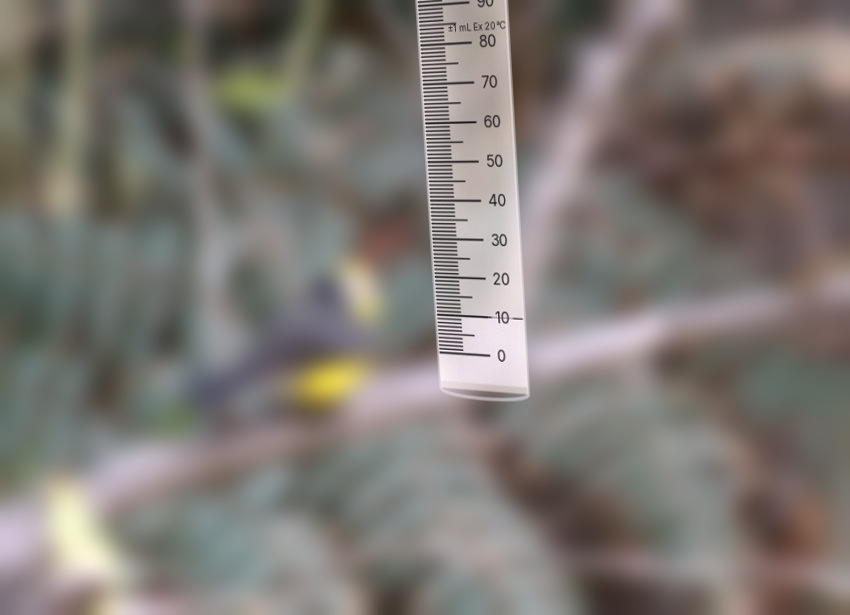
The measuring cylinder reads 10 mL
